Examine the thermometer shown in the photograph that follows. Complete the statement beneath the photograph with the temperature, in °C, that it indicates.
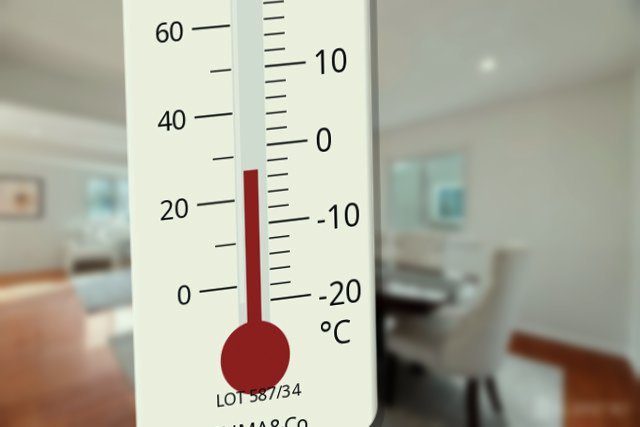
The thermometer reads -3 °C
